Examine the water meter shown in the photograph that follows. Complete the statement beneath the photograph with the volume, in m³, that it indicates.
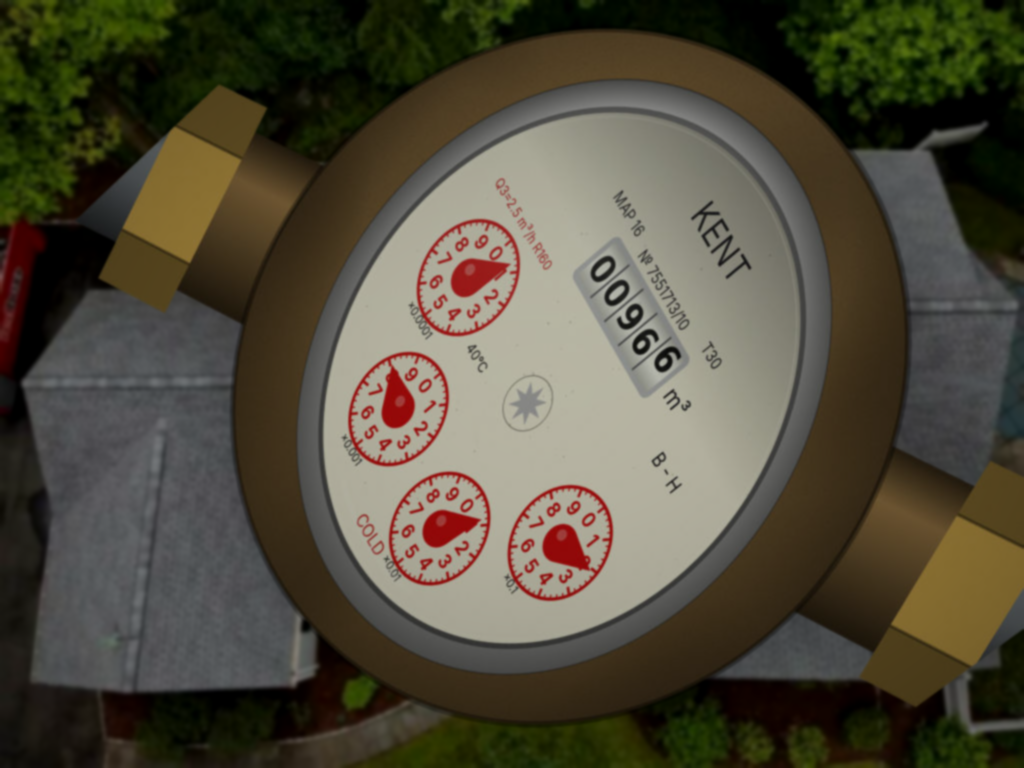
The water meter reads 966.2080 m³
